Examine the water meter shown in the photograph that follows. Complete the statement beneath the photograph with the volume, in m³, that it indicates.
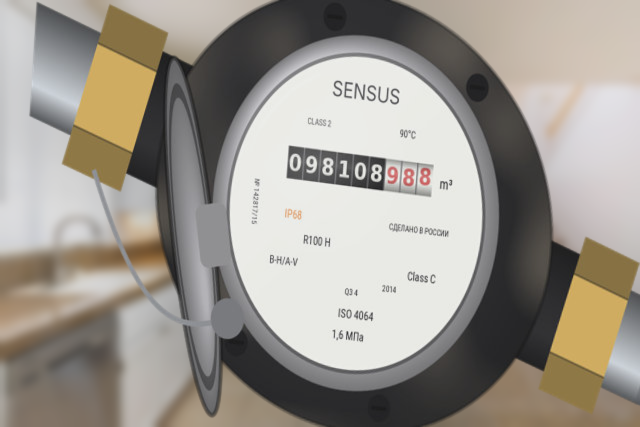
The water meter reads 98108.988 m³
